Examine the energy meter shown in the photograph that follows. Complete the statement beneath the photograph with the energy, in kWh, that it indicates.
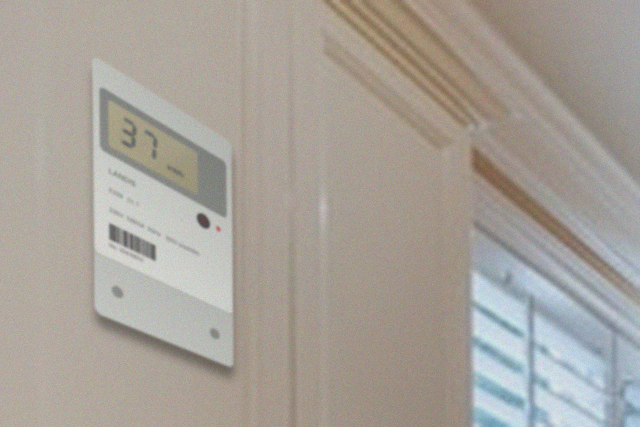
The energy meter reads 37 kWh
